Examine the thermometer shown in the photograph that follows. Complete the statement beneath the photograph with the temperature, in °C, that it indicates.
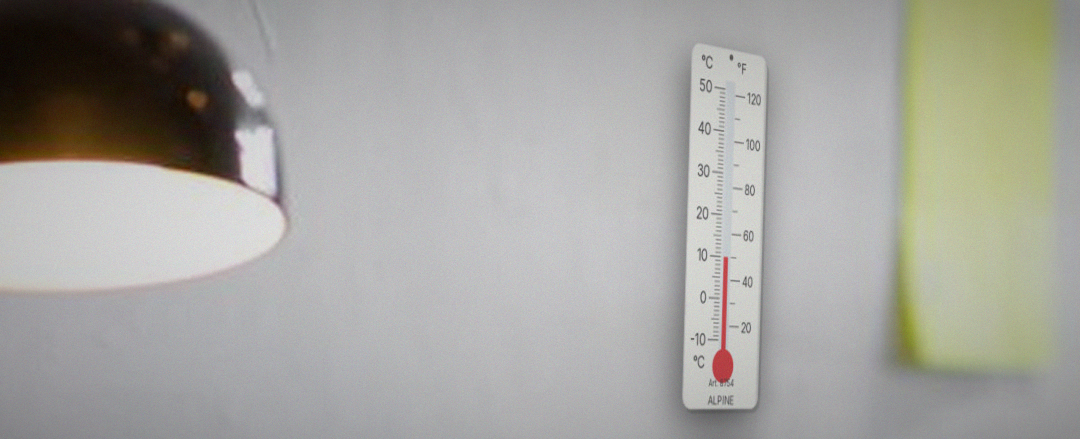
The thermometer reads 10 °C
